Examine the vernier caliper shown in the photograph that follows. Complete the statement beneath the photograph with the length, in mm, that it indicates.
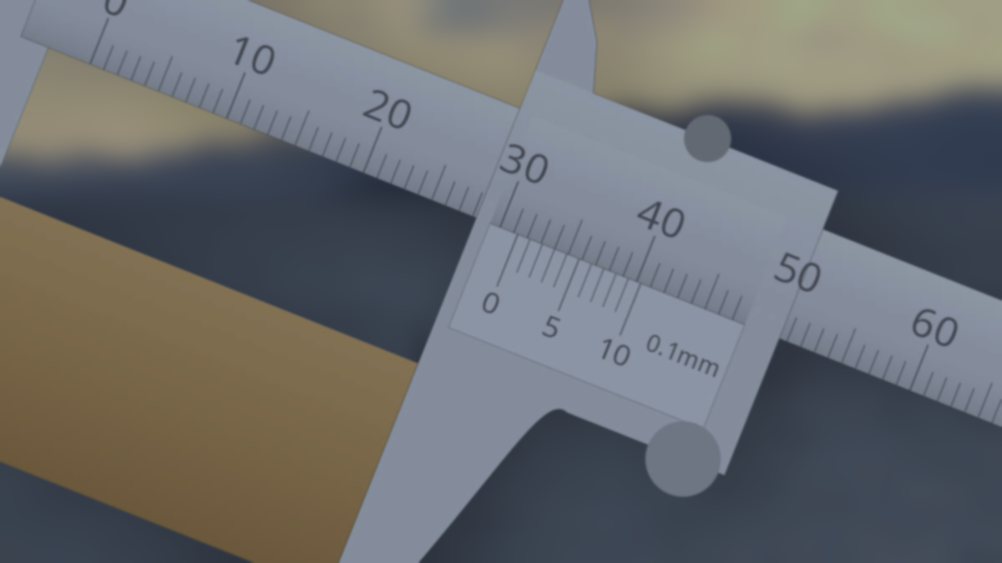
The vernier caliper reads 31.3 mm
